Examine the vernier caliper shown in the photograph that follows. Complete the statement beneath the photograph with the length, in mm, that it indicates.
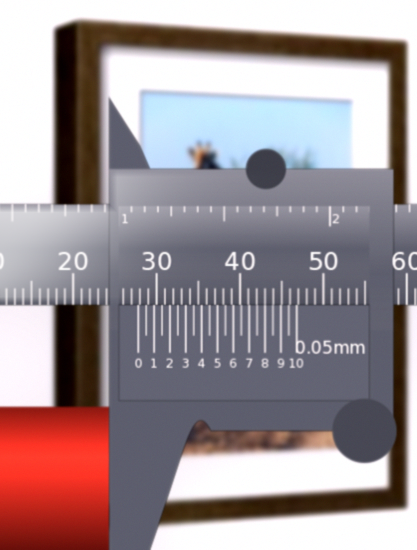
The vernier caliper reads 27.8 mm
